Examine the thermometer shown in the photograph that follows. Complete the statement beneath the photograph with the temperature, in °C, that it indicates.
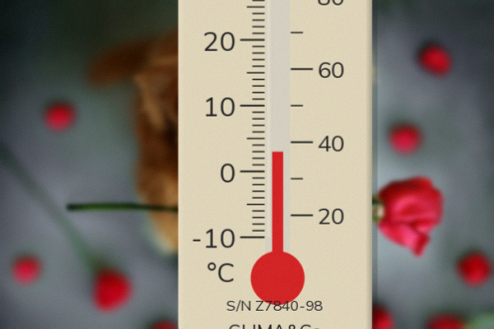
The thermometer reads 3 °C
